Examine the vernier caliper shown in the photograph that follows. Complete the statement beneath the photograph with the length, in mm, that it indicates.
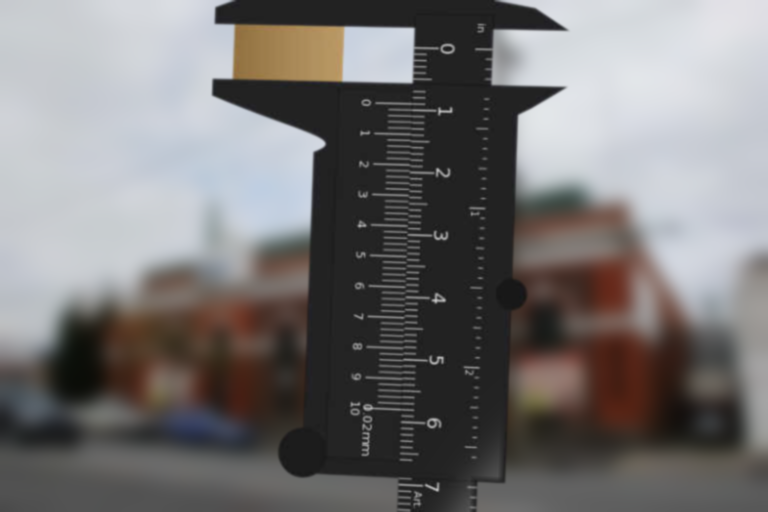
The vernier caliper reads 9.0 mm
